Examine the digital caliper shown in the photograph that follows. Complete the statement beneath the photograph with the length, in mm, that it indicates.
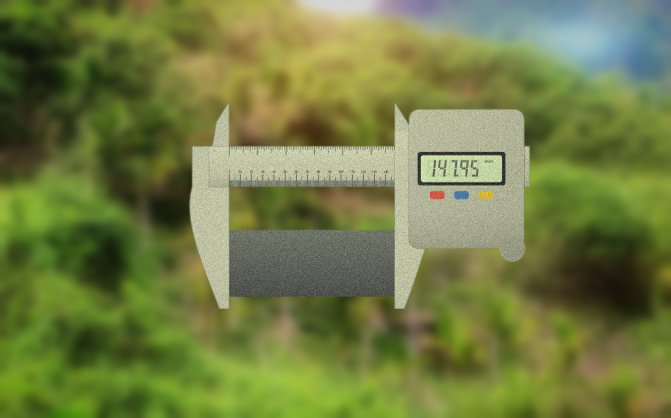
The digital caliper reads 147.95 mm
